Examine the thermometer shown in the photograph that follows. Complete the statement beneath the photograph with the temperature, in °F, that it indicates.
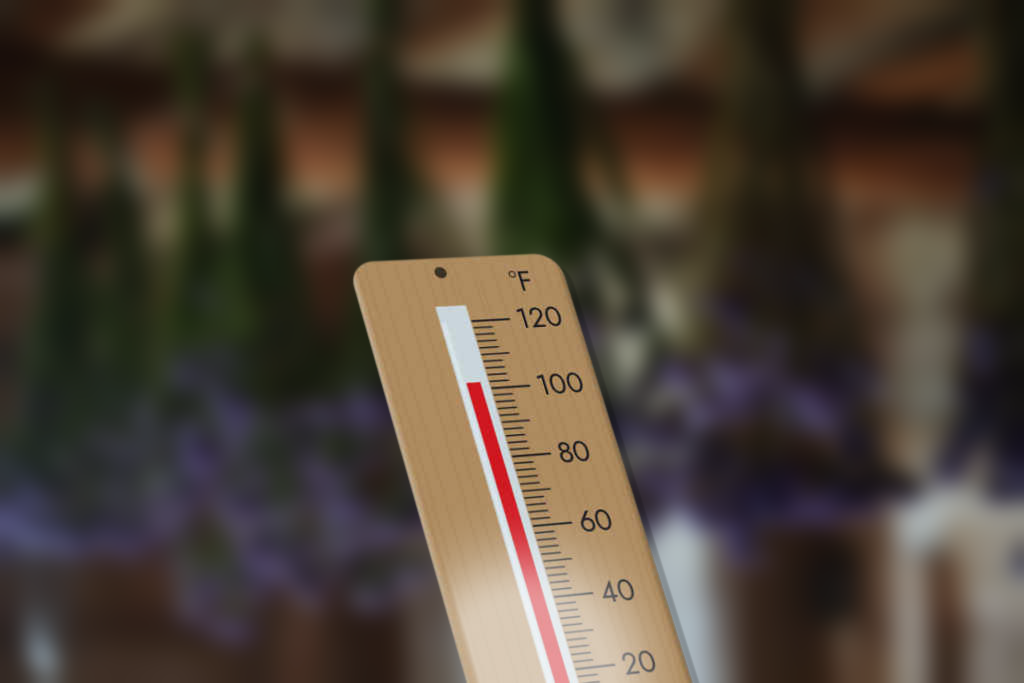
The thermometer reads 102 °F
